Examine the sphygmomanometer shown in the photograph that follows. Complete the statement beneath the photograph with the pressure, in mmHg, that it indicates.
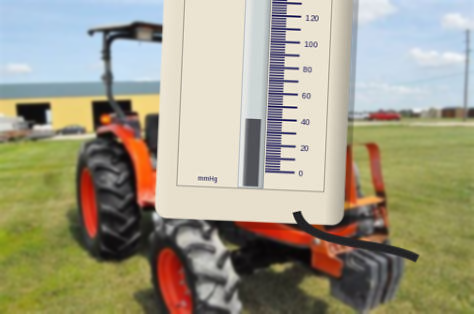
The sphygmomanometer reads 40 mmHg
